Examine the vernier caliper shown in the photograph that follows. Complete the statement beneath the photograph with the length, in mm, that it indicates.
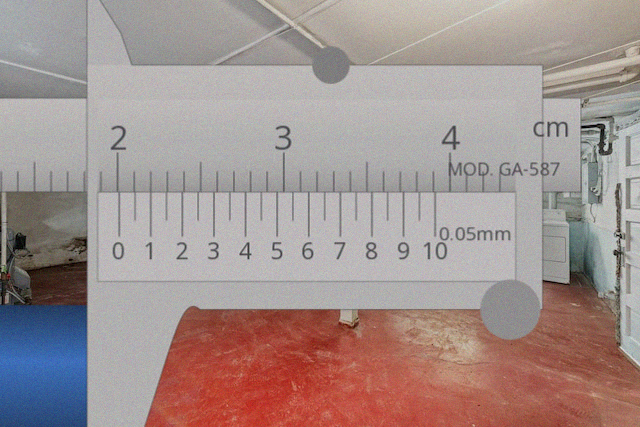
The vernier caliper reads 20.1 mm
